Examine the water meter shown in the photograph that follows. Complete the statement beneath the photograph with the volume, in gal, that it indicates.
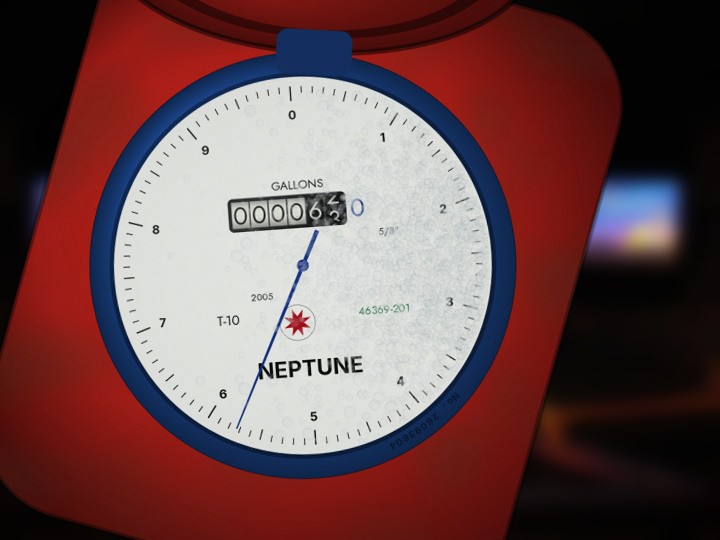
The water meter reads 625.7 gal
